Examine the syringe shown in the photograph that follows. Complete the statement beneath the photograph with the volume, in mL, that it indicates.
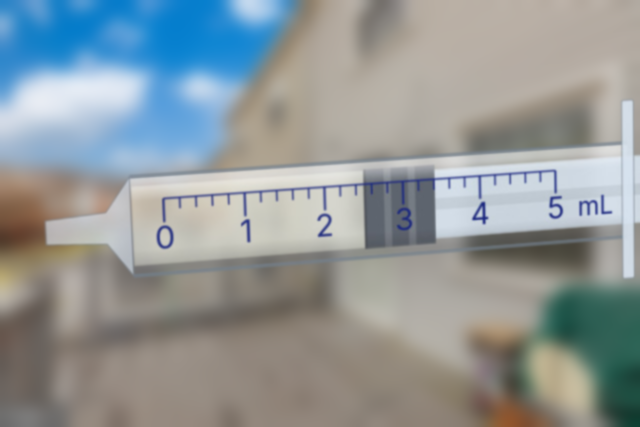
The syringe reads 2.5 mL
